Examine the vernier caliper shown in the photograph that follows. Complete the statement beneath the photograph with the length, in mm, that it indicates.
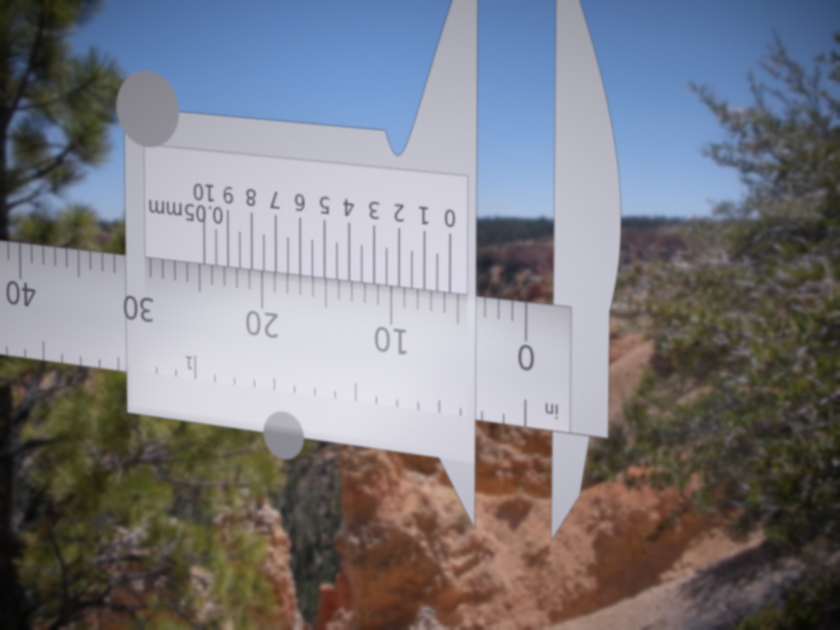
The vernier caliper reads 5.6 mm
